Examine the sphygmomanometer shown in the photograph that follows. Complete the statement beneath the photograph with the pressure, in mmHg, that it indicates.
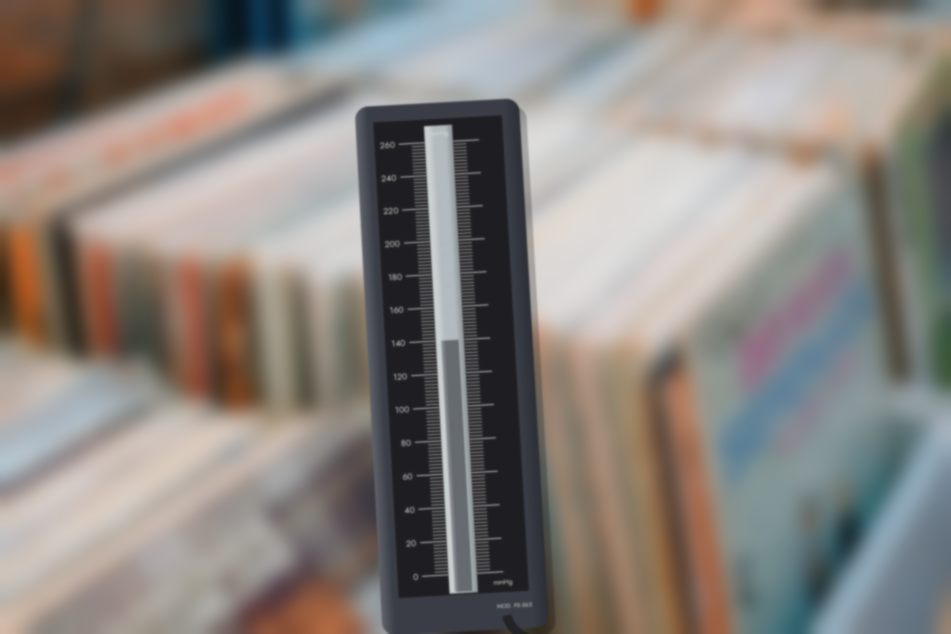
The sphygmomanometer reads 140 mmHg
